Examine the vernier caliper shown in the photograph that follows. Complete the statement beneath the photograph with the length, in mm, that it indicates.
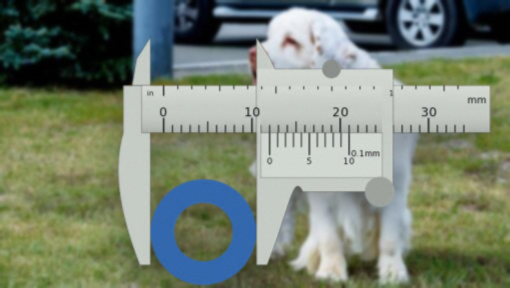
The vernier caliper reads 12.0 mm
